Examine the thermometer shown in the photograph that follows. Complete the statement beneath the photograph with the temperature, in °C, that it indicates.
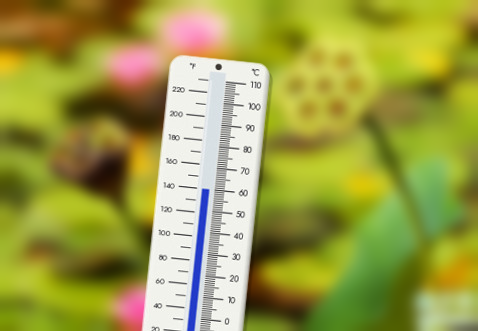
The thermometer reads 60 °C
